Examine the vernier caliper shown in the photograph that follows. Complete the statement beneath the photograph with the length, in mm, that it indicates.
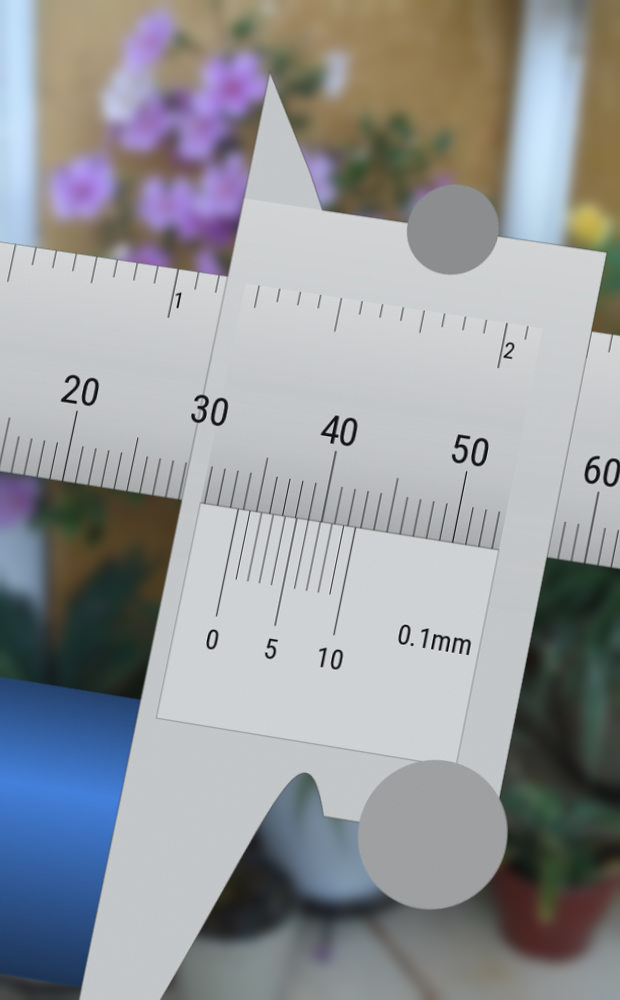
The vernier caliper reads 33.6 mm
